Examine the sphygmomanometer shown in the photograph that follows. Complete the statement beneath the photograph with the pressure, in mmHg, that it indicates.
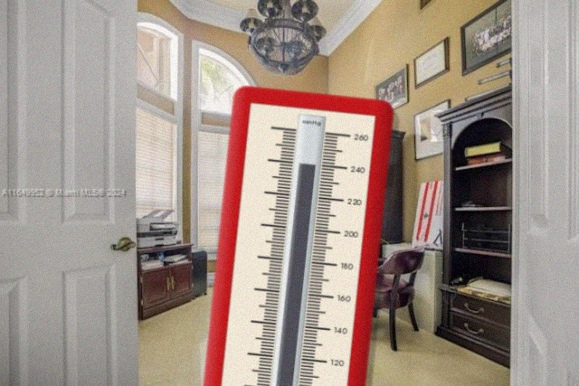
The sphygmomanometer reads 240 mmHg
